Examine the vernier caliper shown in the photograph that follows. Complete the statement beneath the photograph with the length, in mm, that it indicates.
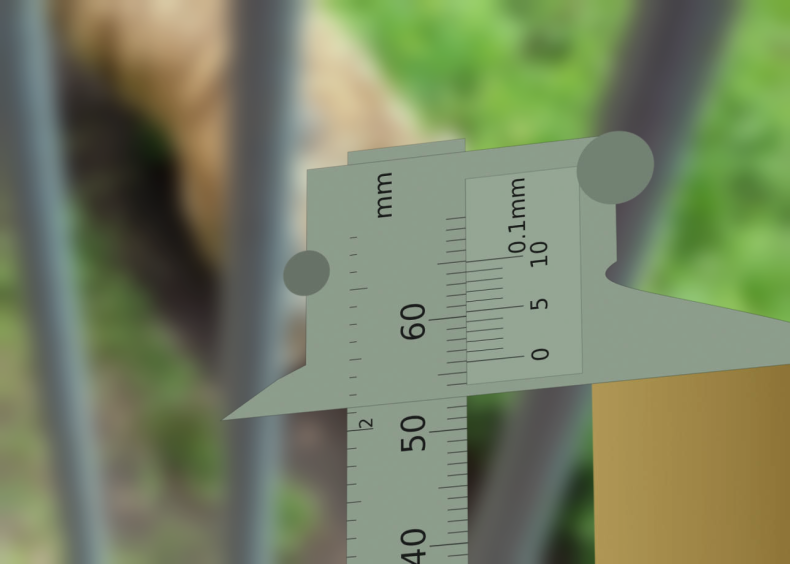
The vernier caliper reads 55.9 mm
